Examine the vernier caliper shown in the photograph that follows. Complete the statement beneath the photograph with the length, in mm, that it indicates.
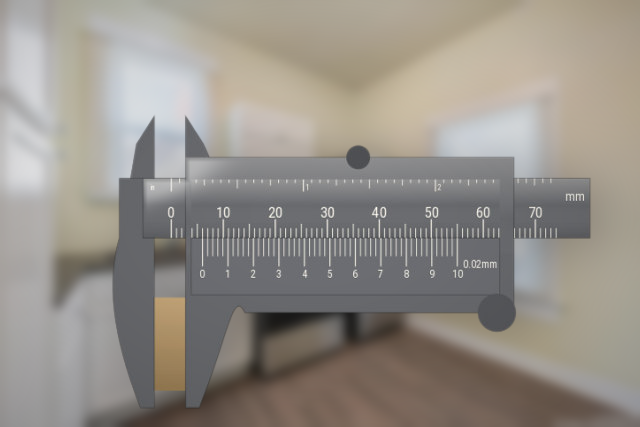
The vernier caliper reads 6.0 mm
